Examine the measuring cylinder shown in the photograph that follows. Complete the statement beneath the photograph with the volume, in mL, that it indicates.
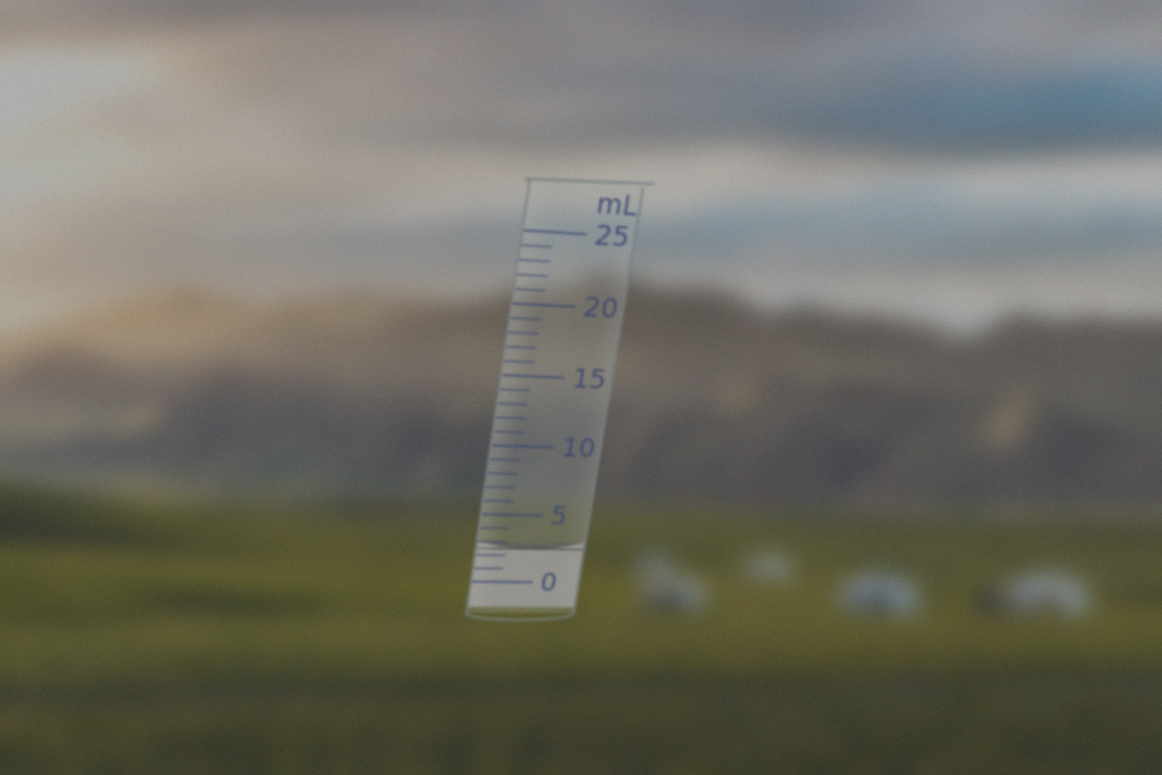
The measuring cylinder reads 2.5 mL
